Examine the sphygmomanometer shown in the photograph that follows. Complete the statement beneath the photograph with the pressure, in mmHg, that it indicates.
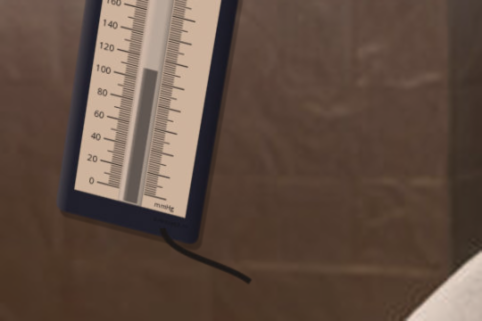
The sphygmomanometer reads 110 mmHg
